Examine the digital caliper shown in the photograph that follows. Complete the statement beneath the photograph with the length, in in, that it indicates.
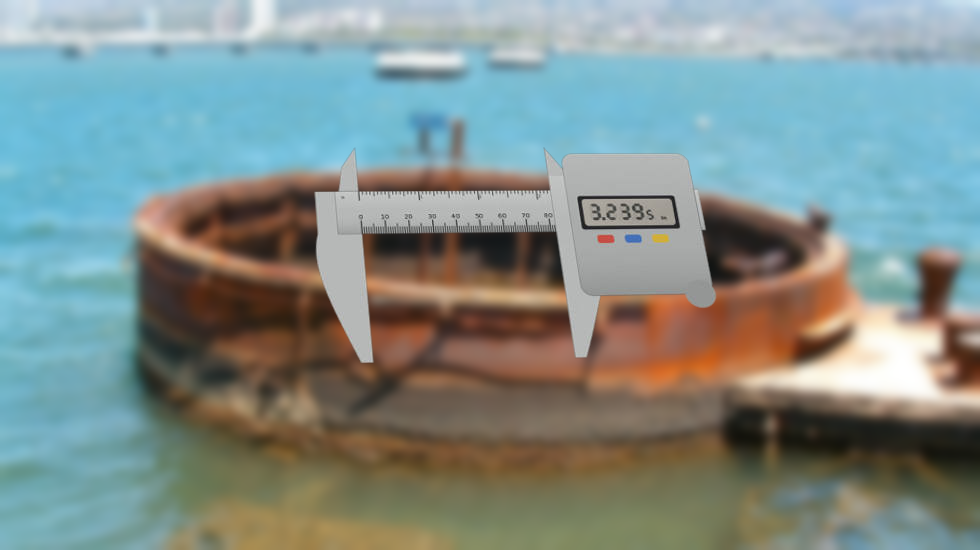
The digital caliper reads 3.2395 in
